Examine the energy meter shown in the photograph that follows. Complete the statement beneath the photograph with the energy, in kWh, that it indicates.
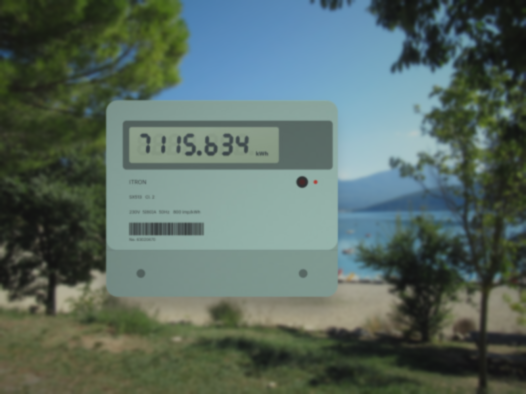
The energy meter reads 7115.634 kWh
